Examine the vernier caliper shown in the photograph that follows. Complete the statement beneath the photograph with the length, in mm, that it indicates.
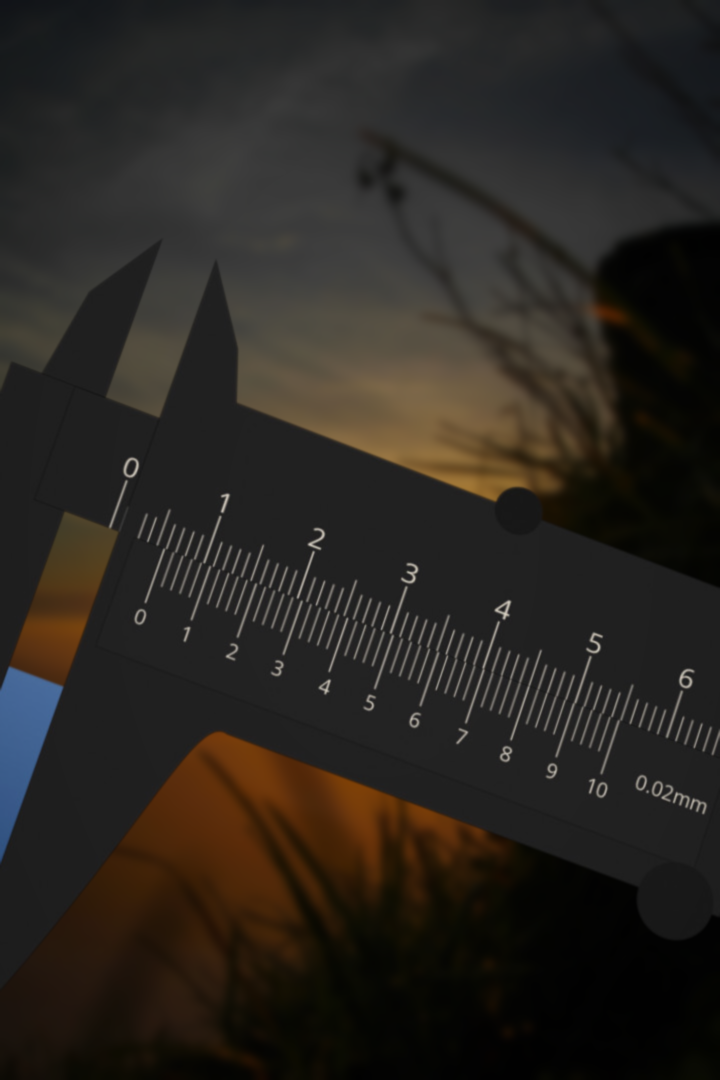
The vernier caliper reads 5.8 mm
